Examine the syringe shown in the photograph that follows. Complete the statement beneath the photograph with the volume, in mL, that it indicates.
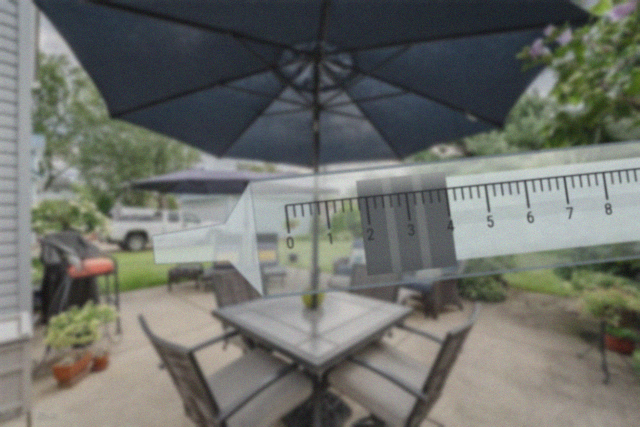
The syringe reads 1.8 mL
